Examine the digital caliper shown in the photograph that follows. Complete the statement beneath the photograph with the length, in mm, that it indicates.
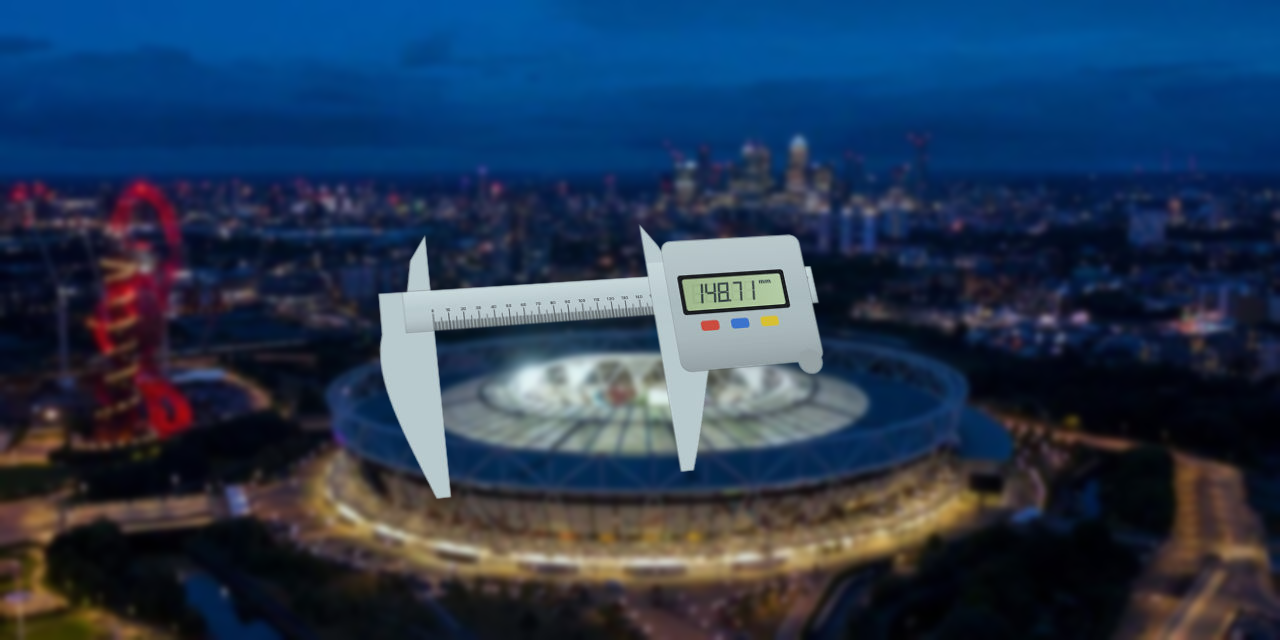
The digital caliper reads 148.71 mm
